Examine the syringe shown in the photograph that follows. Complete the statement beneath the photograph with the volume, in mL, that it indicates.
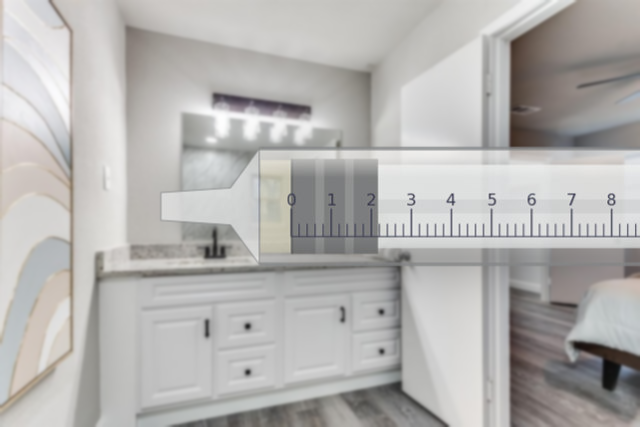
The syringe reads 0 mL
